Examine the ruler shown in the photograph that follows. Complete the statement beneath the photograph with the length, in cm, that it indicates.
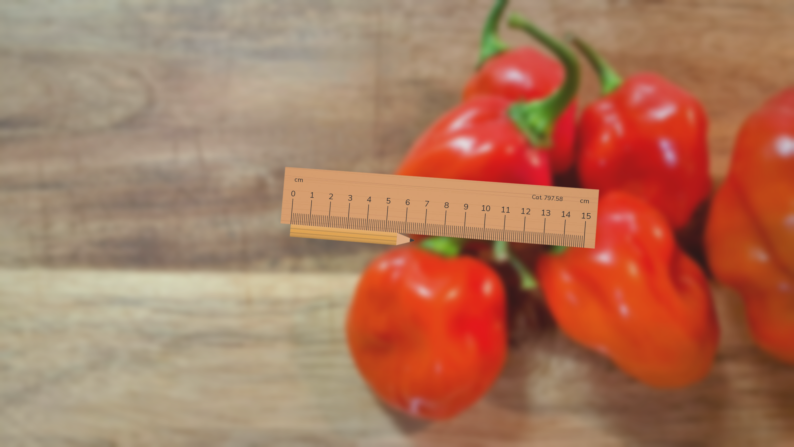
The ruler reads 6.5 cm
